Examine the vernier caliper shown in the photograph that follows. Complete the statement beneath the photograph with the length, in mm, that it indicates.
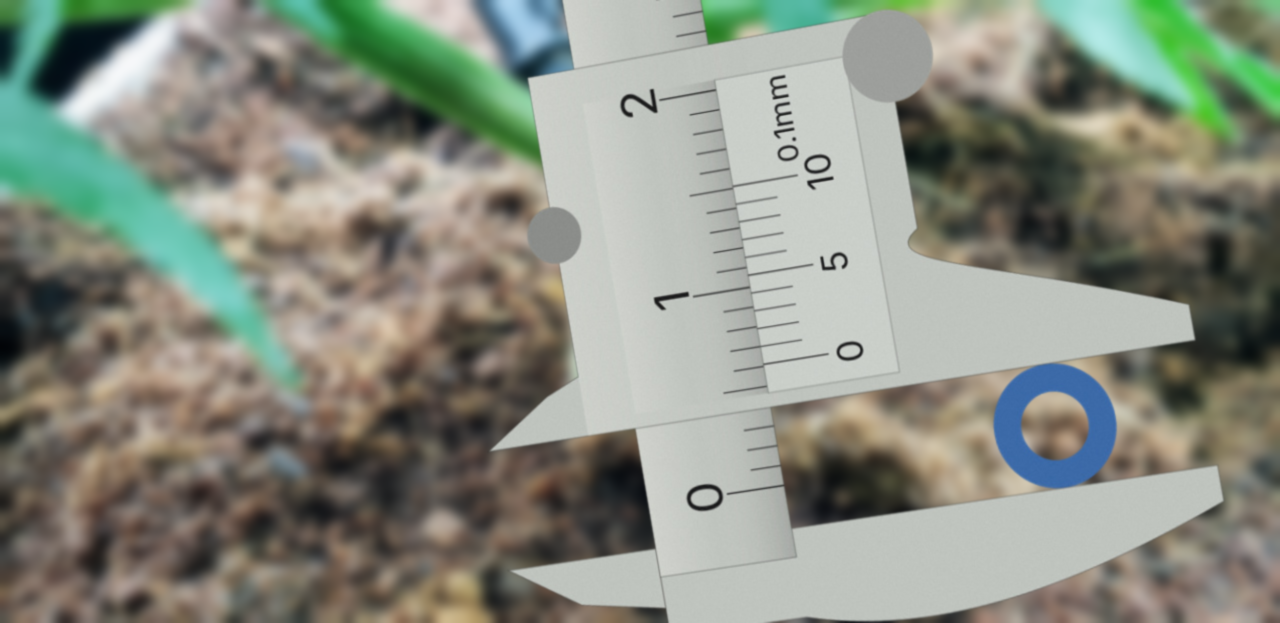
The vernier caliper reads 6.1 mm
